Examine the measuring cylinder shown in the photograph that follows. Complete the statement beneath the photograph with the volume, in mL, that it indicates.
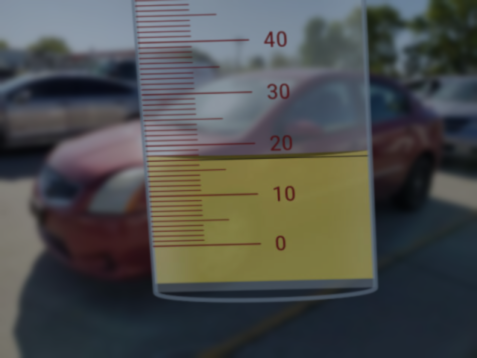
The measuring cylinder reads 17 mL
